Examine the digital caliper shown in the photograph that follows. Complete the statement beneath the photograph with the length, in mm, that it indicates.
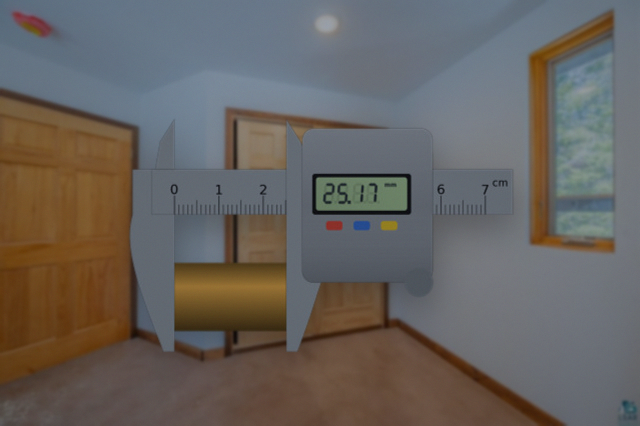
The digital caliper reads 25.17 mm
